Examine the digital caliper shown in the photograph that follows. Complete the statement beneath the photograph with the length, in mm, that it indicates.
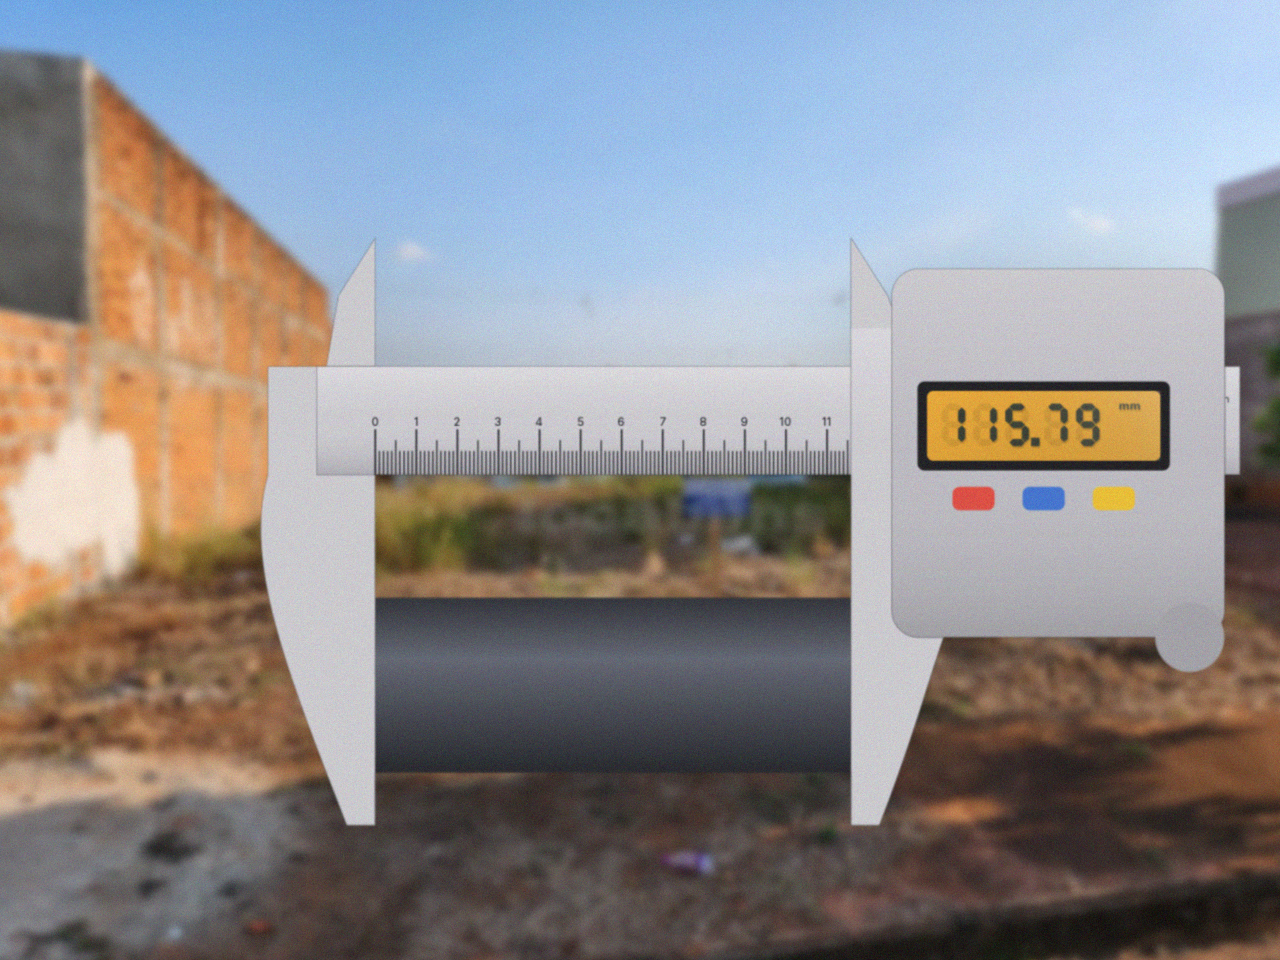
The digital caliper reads 115.79 mm
